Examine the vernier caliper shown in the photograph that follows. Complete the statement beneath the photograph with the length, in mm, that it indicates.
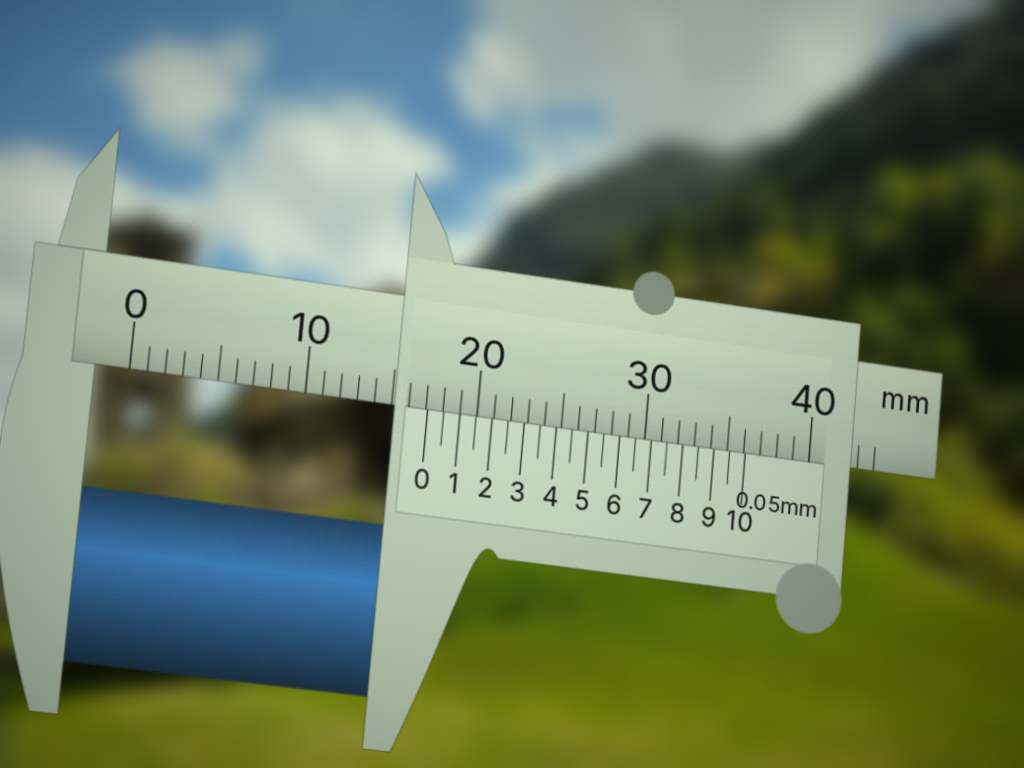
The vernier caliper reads 17.1 mm
